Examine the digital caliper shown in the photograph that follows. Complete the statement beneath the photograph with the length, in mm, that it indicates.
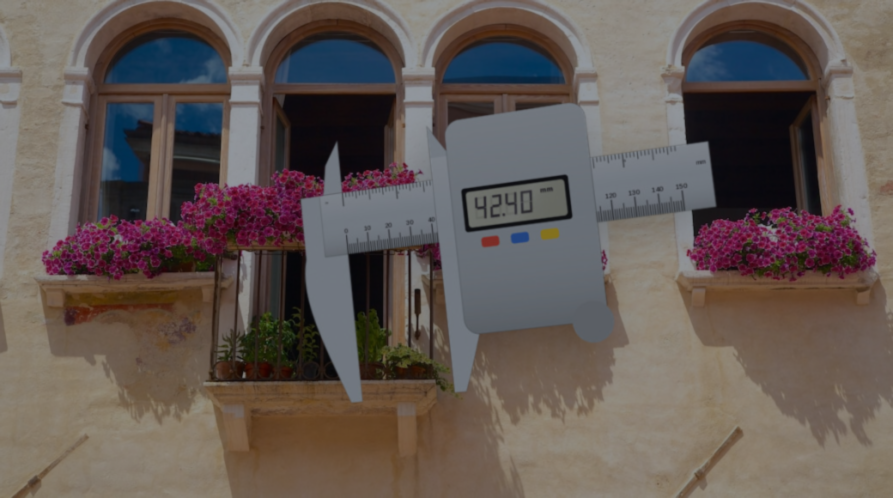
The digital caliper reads 42.40 mm
